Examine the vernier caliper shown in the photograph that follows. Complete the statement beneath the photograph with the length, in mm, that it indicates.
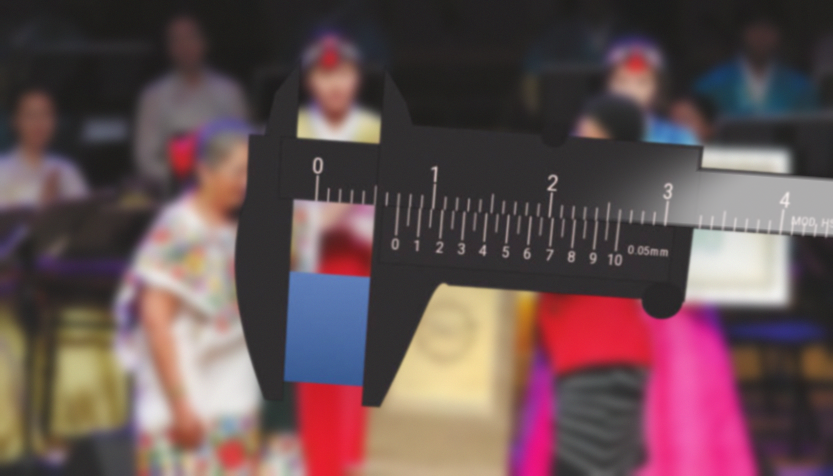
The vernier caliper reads 7.0 mm
